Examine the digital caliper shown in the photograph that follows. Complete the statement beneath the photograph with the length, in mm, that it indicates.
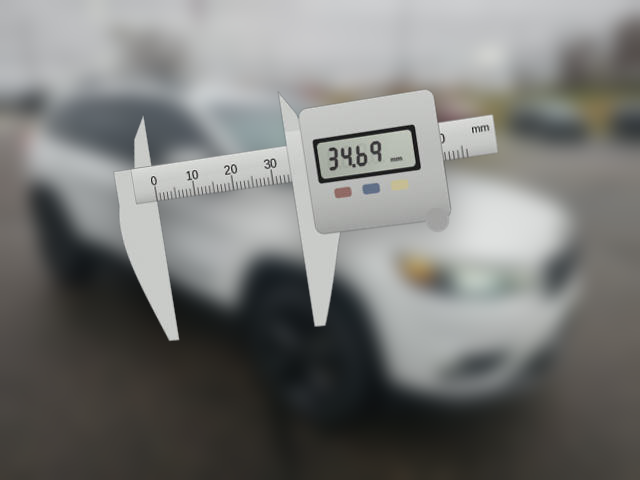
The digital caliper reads 34.69 mm
